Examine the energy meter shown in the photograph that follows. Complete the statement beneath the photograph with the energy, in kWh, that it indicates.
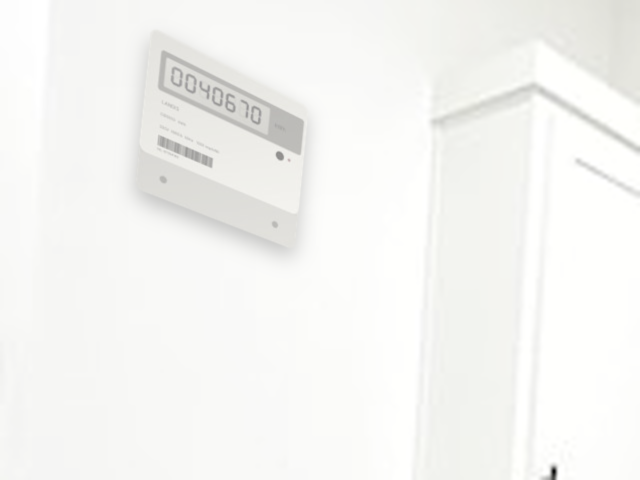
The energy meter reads 40670 kWh
